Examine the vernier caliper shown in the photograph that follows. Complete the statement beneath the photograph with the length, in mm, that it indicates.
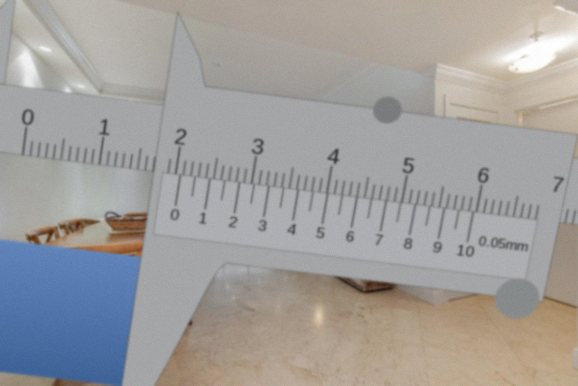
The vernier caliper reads 20.6 mm
